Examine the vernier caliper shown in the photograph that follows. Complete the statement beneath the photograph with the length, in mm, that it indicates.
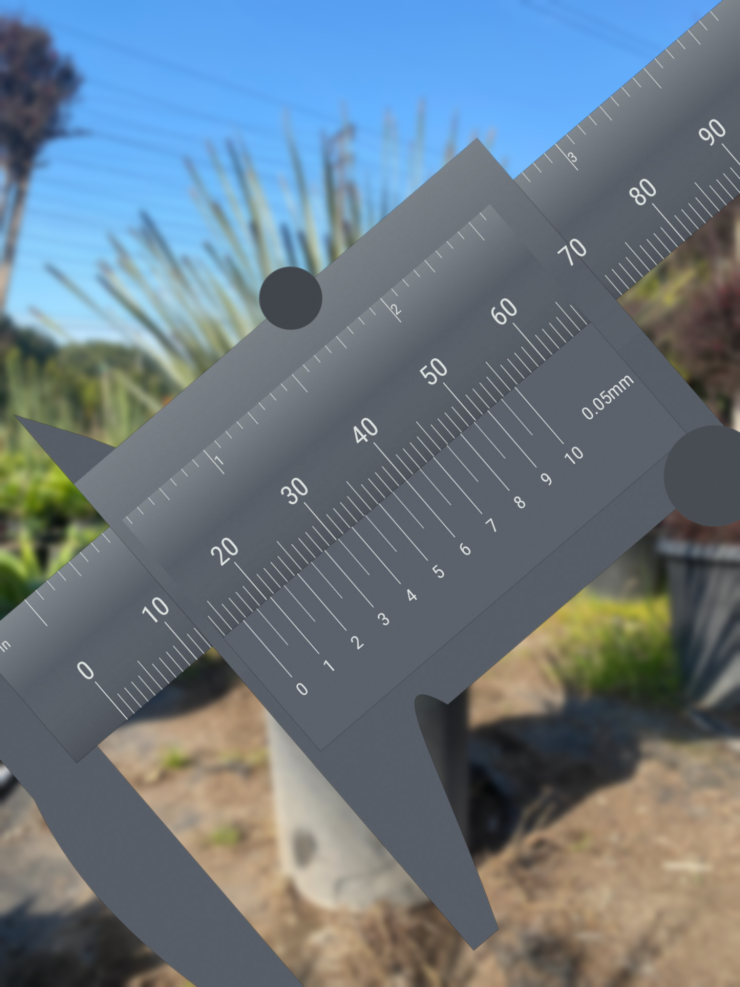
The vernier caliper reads 16.6 mm
